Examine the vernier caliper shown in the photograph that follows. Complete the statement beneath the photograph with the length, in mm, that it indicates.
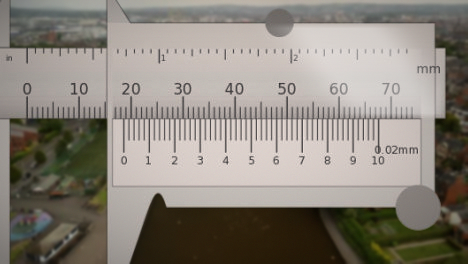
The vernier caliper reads 18.6 mm
